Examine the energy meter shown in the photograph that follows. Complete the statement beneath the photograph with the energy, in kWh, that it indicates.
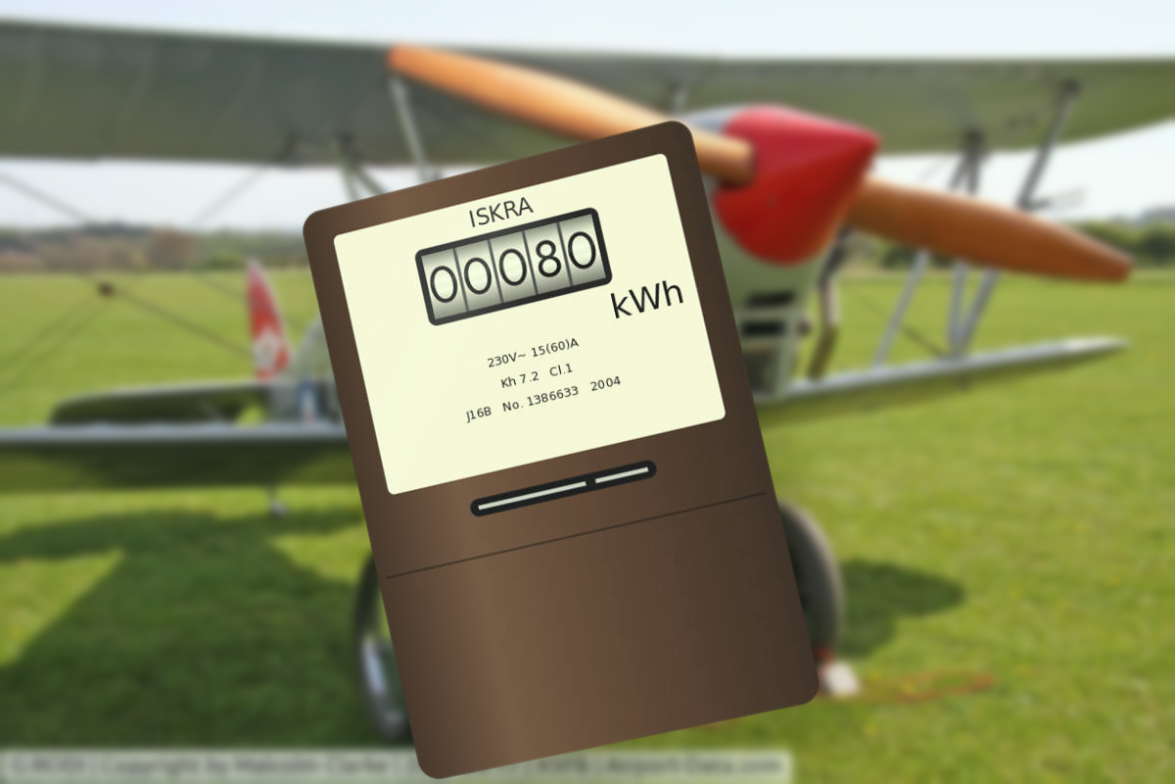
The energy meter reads 80 kWh
